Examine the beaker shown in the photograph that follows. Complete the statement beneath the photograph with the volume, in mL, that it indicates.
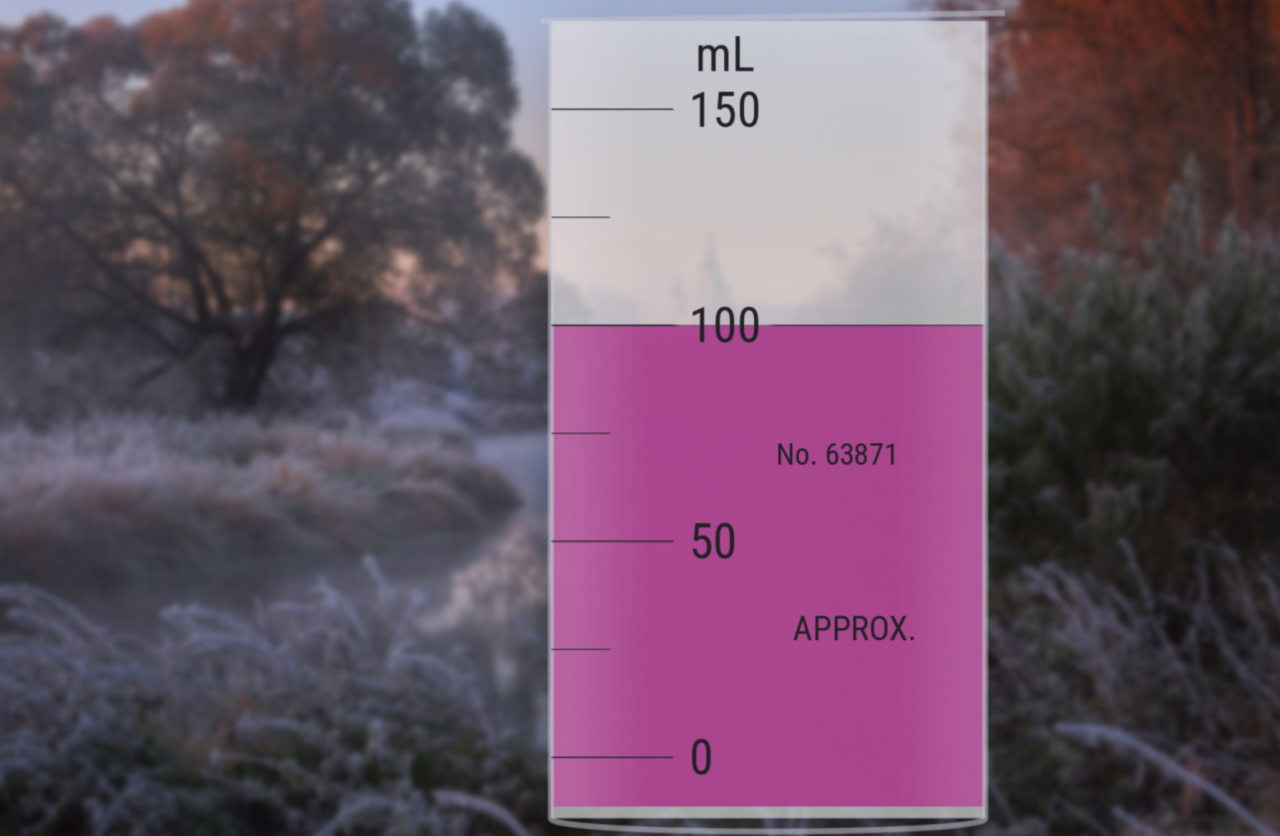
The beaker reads 100 mL
